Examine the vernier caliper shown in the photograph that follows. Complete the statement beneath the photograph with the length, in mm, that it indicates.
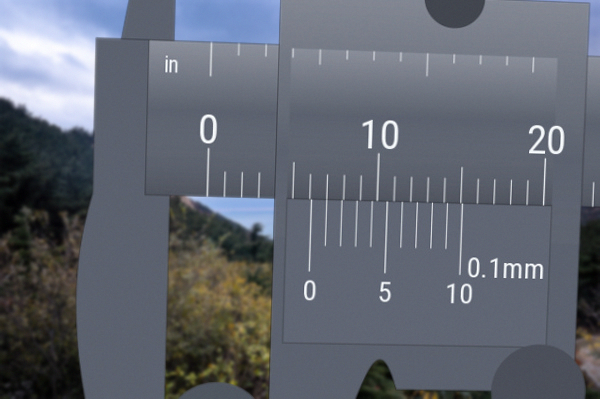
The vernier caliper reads 6.1 mm
